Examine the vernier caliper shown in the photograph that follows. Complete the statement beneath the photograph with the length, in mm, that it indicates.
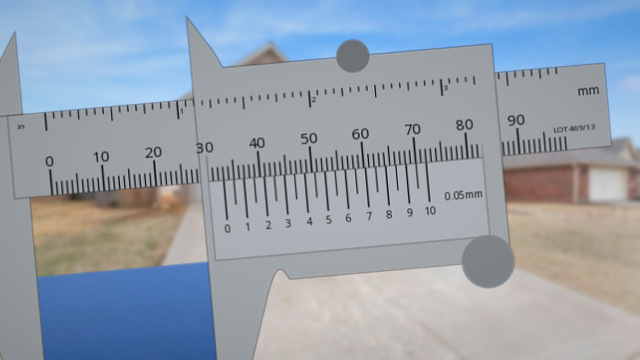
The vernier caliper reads 33.0 mm
